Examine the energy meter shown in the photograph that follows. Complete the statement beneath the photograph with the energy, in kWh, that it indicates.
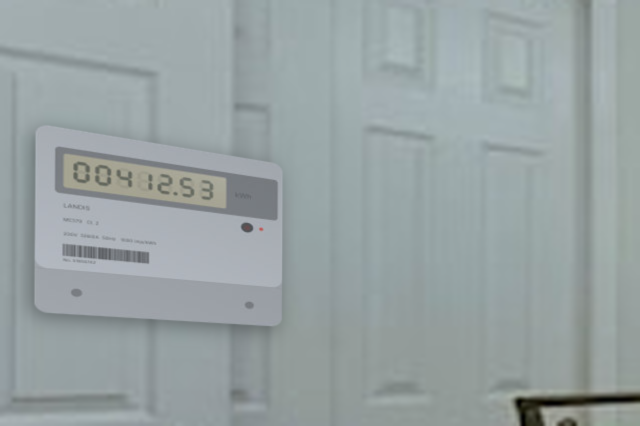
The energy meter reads 412.53 kWh
